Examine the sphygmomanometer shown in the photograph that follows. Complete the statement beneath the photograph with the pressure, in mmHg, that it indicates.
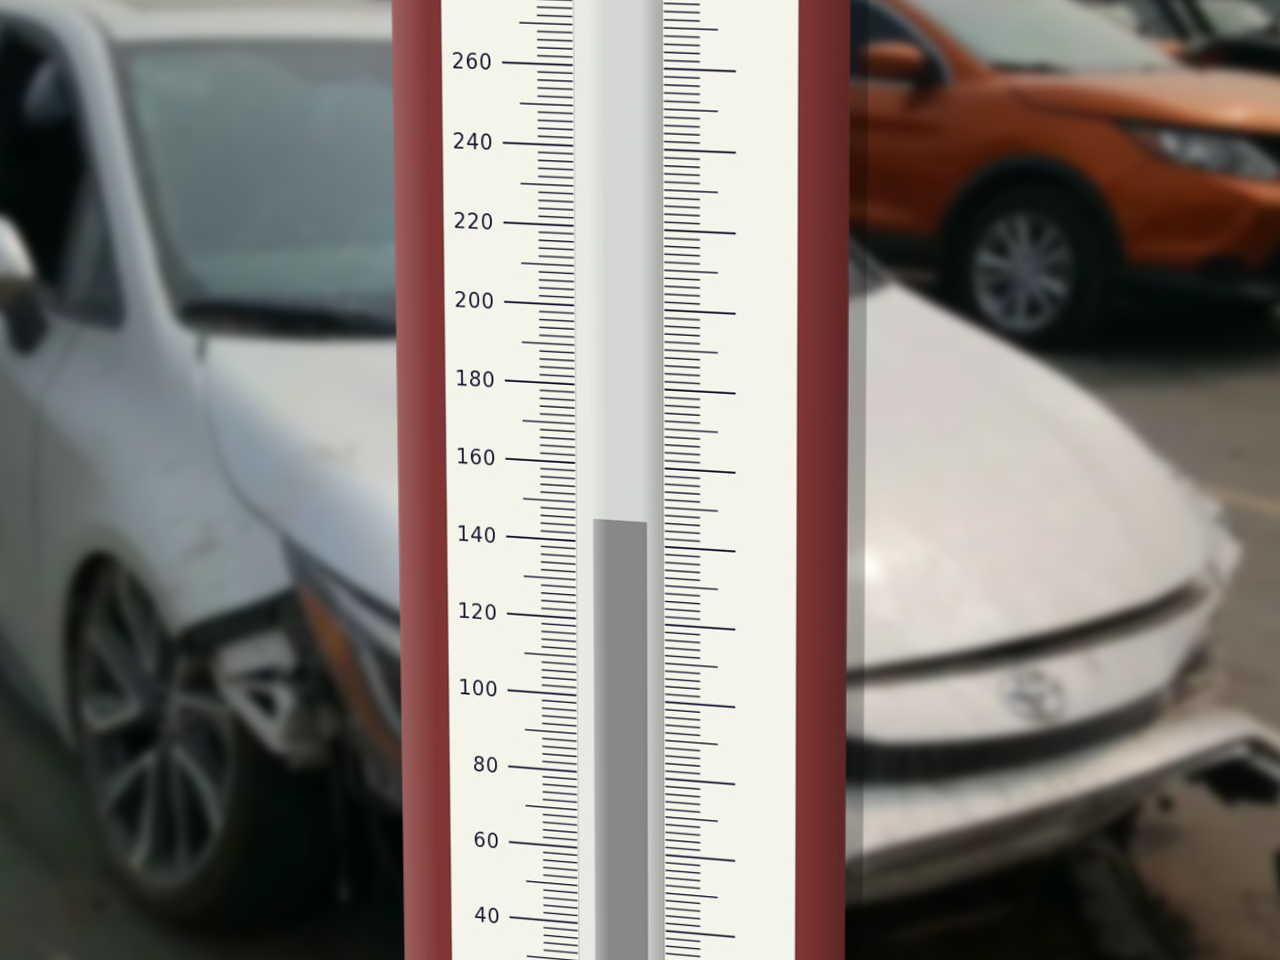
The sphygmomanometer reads 146 mmHg
